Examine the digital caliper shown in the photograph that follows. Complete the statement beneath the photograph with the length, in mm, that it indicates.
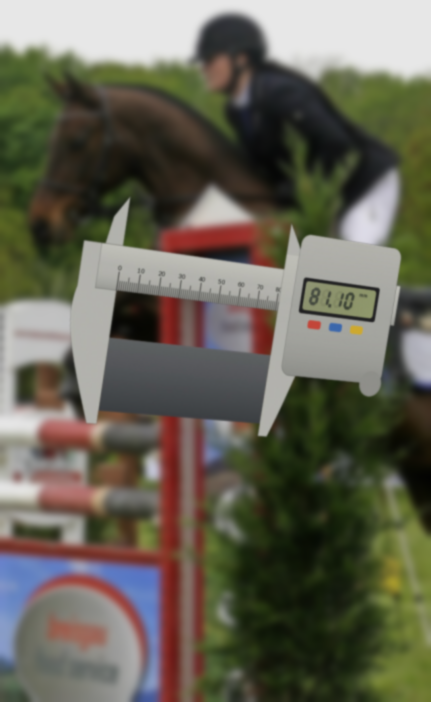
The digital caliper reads 81.10 mm
